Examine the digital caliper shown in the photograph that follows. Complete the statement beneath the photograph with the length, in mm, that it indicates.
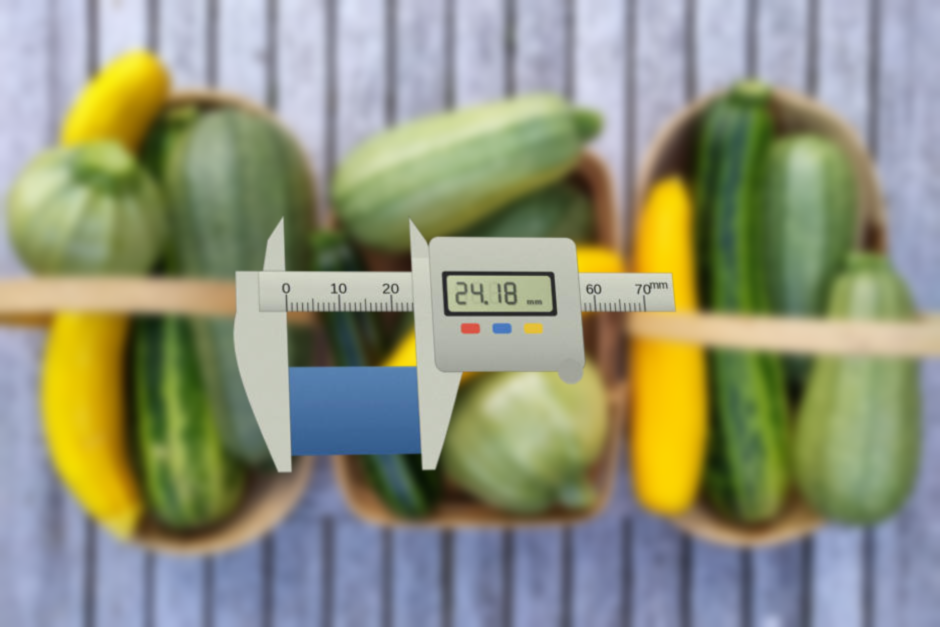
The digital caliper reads 24.18 mm
